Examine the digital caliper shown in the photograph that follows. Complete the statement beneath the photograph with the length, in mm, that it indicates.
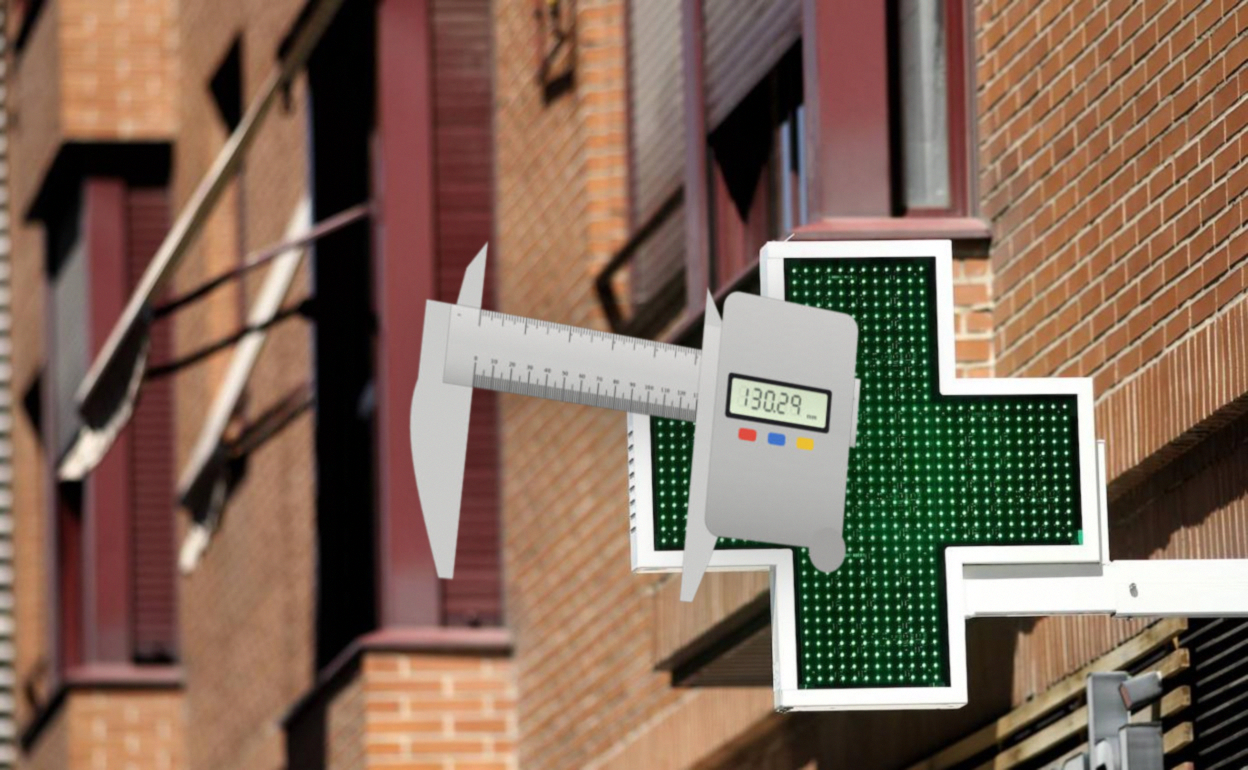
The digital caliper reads 130.29 mm
